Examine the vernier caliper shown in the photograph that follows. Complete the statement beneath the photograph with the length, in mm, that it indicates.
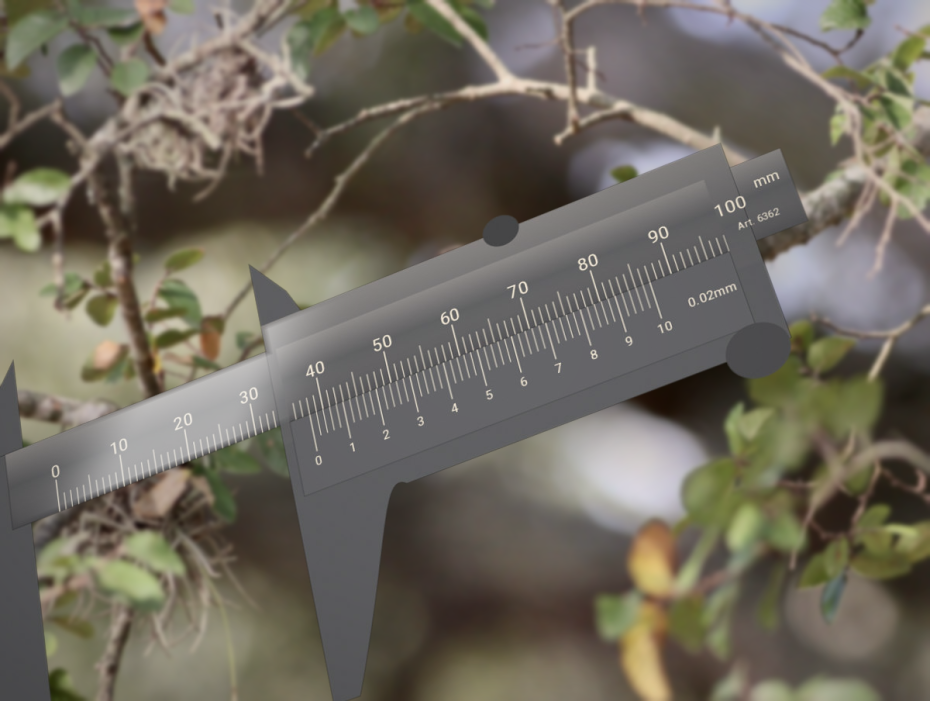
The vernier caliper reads 38.0 mm
